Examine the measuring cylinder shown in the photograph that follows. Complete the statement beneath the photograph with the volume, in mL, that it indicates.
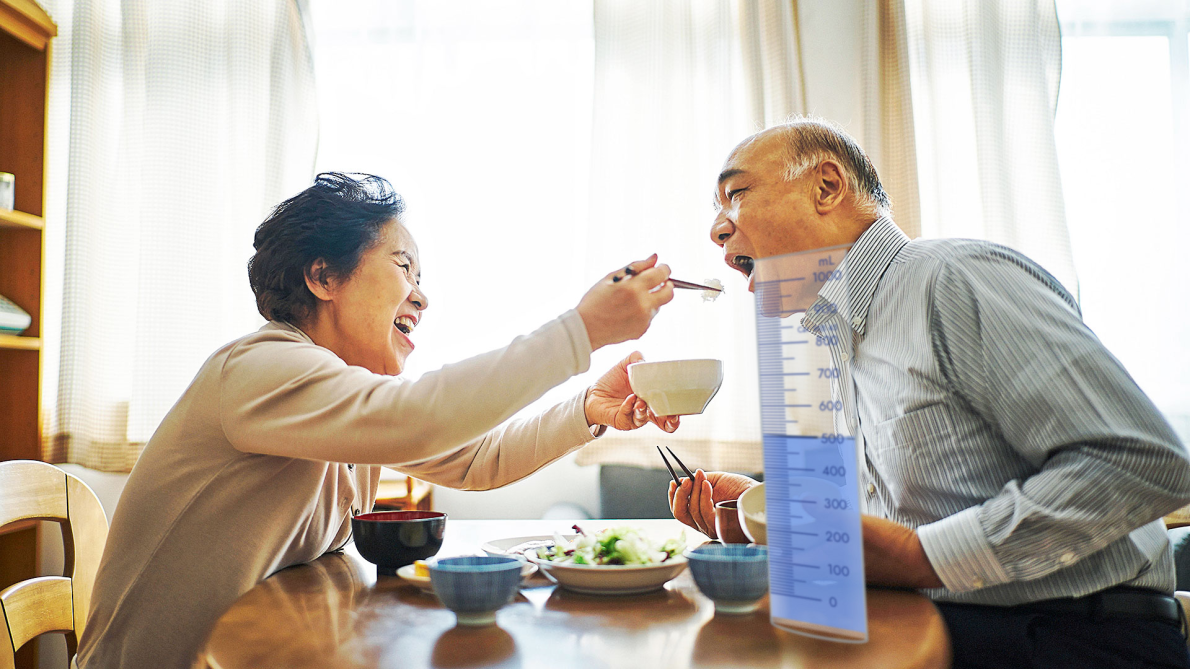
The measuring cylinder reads 500 mL
